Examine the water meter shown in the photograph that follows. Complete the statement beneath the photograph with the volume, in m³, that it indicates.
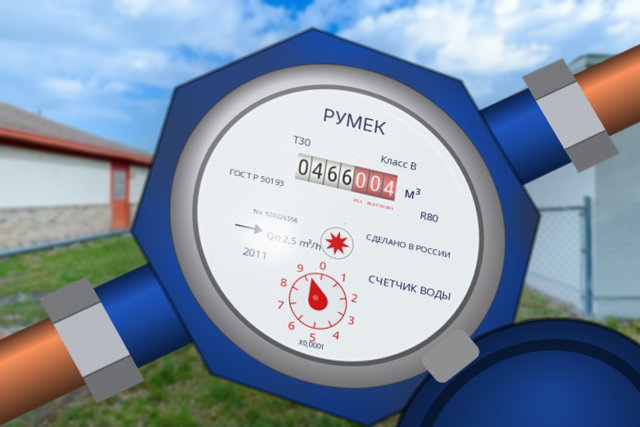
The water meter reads 466.0039 m³
